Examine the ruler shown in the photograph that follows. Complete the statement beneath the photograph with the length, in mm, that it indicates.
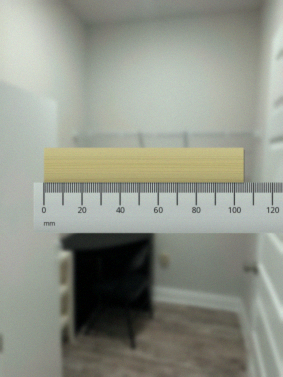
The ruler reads 105 mm
